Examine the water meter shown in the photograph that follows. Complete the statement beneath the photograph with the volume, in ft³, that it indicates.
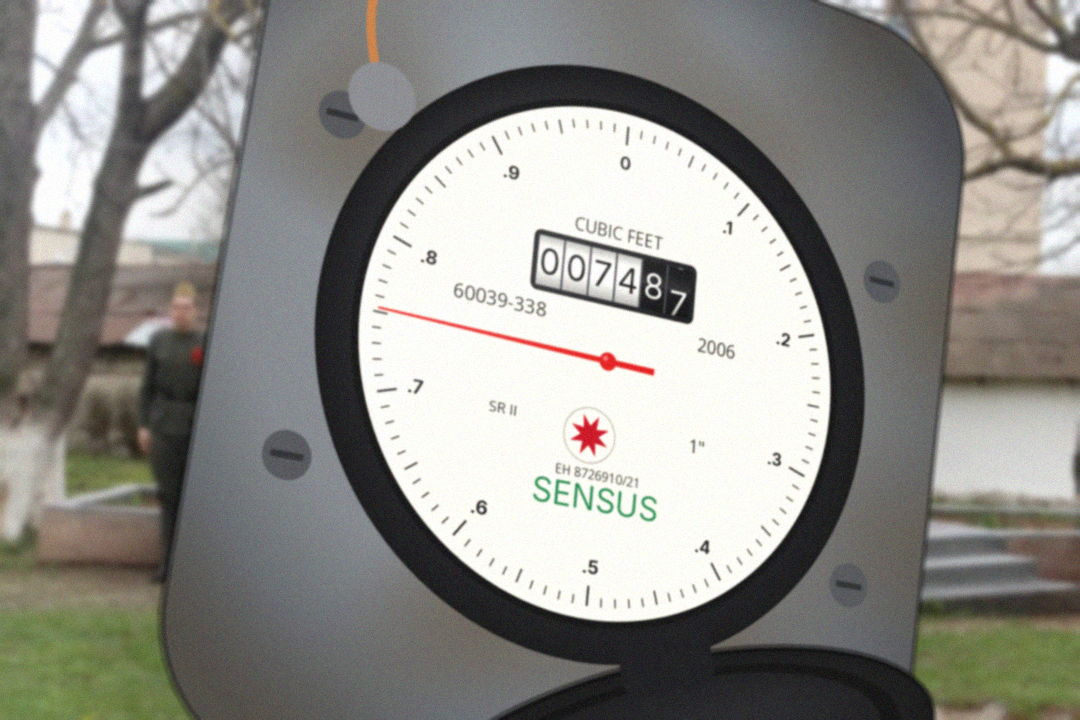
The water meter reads 7486.75 ft³
